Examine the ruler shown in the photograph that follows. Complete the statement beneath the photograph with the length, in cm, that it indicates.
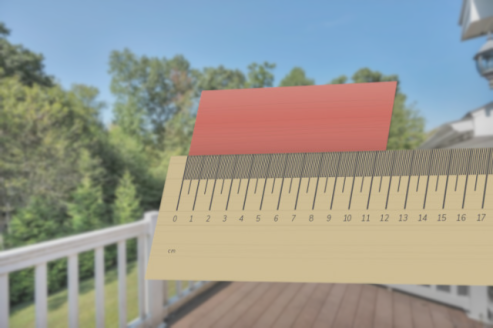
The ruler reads 11.5 cm
